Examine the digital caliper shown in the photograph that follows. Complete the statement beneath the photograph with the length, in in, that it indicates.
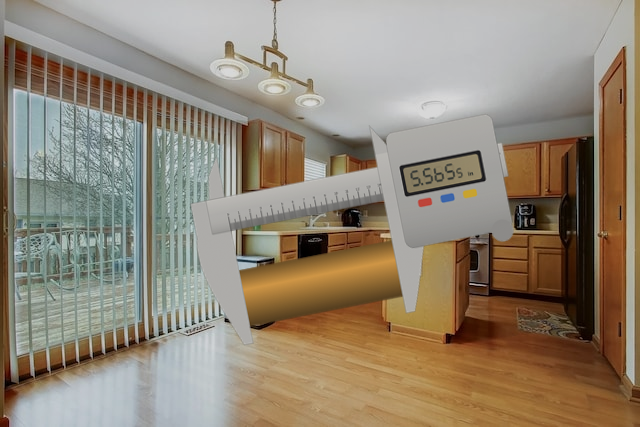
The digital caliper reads 5.5655 in
